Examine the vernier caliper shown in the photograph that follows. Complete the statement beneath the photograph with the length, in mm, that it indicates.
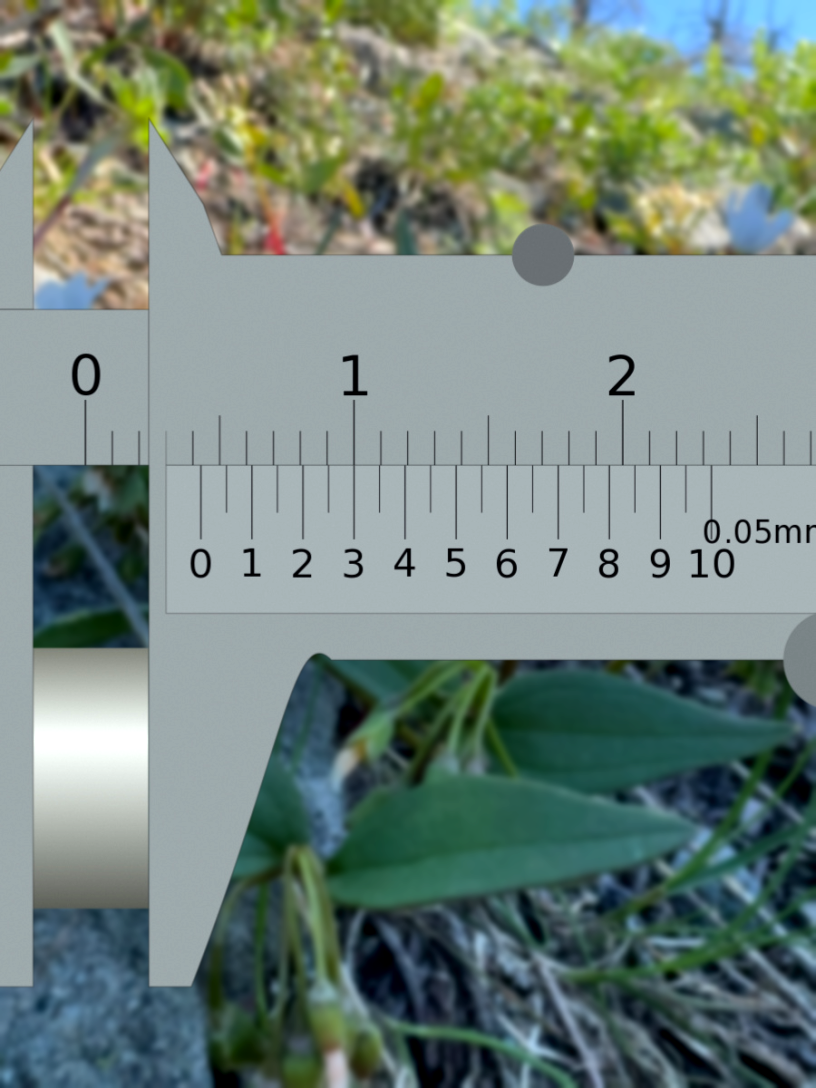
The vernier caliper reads 4.30 mm
